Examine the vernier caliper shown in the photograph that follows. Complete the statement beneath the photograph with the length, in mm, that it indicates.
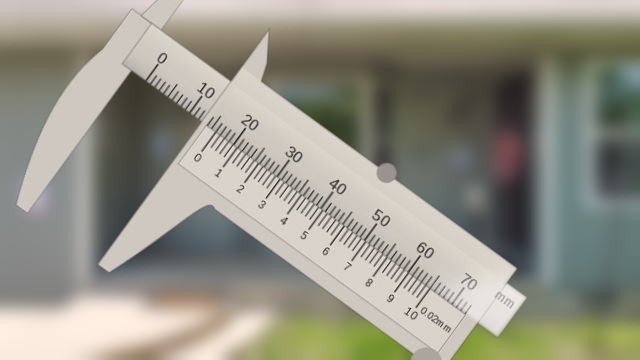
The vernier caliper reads 16.0 mm
